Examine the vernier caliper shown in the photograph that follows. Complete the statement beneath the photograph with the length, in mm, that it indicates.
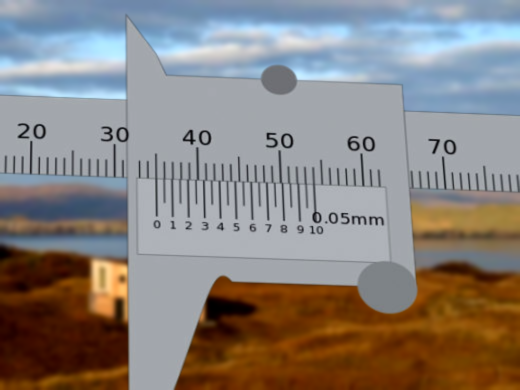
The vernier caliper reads 35.0 mm
